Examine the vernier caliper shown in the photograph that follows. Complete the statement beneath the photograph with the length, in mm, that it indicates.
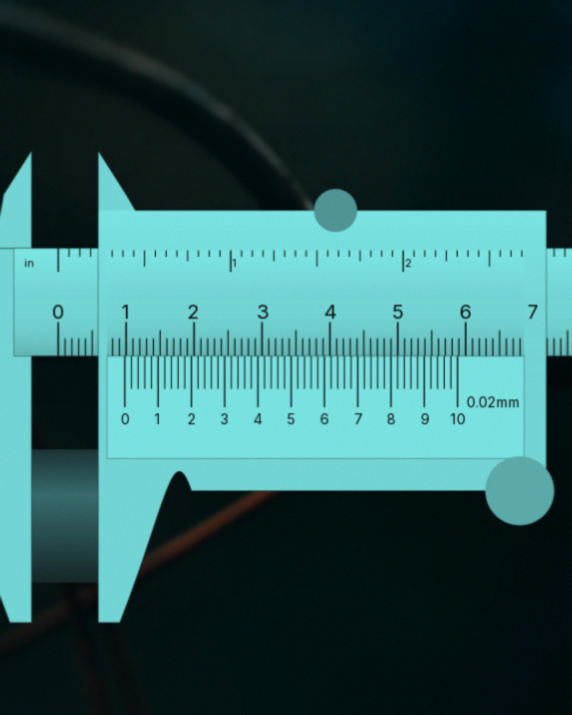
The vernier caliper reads 9.8 mm
